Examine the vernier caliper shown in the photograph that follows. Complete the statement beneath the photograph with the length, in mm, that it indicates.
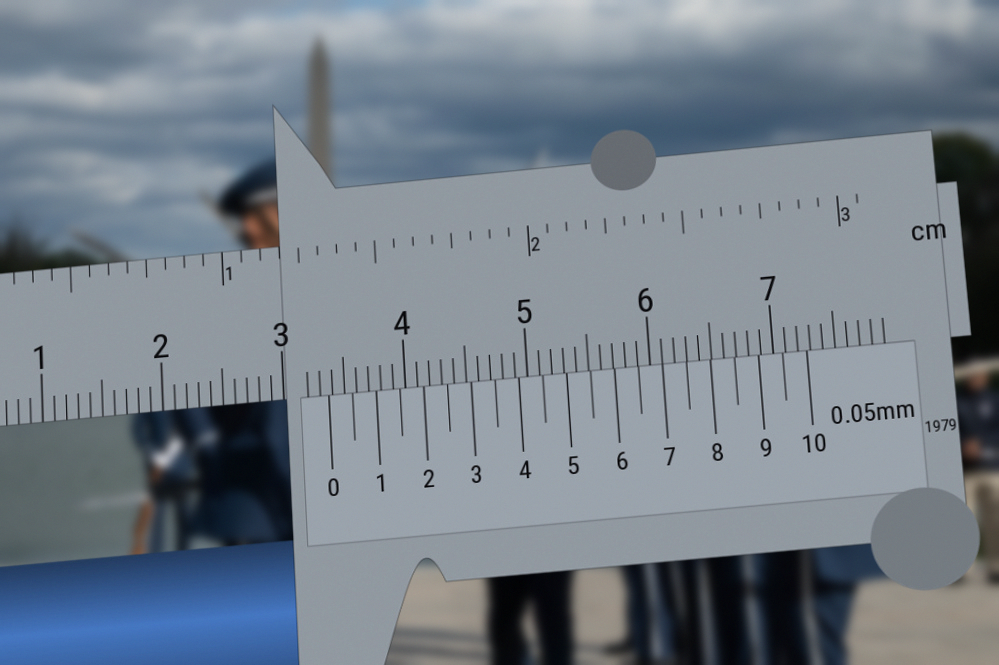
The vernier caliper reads 33.7 mm
